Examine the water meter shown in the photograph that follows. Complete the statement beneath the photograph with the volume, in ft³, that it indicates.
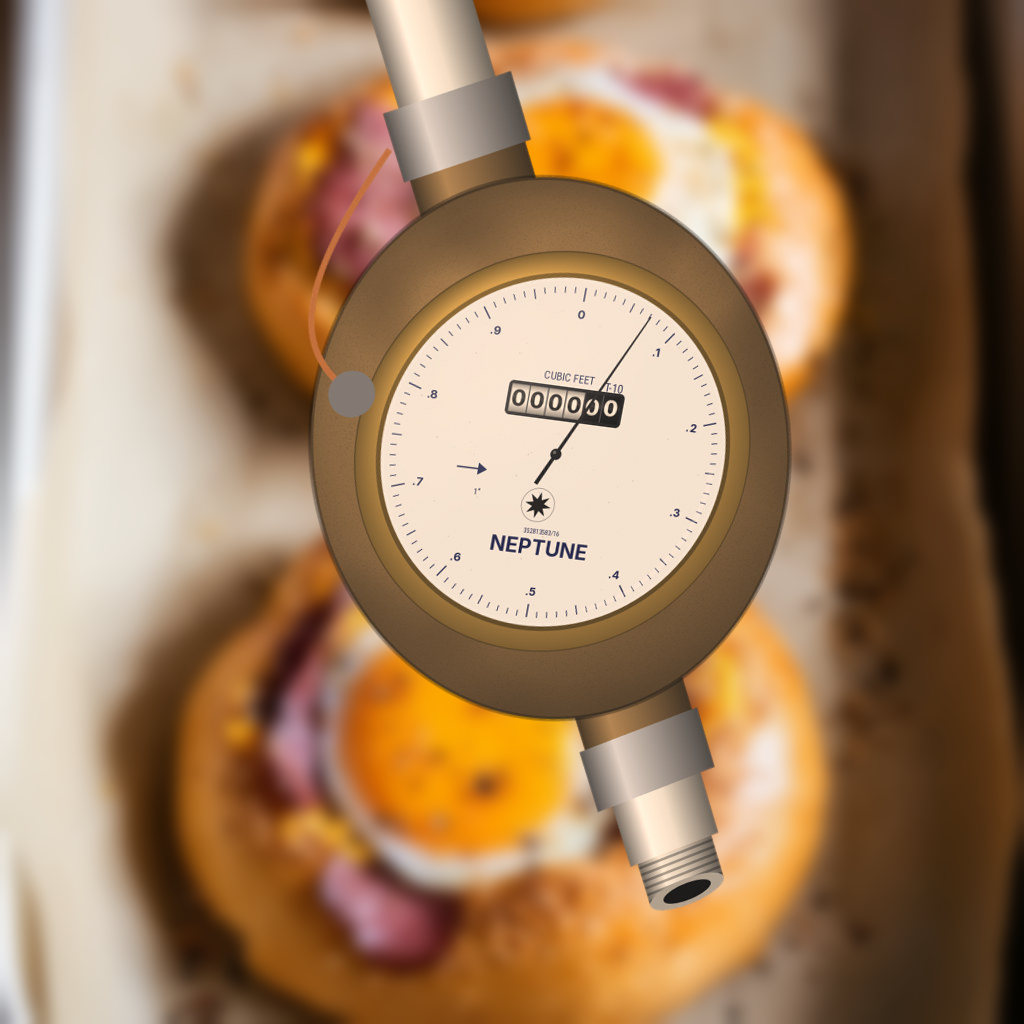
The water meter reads 0.07 ft³
